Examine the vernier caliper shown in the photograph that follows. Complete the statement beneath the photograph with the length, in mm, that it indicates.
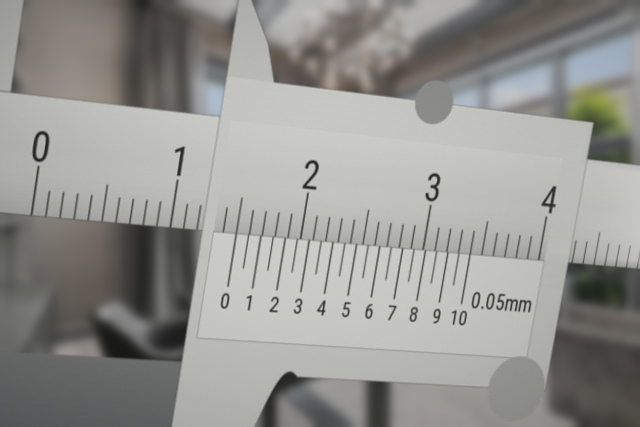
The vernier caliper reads 15.0 mm
